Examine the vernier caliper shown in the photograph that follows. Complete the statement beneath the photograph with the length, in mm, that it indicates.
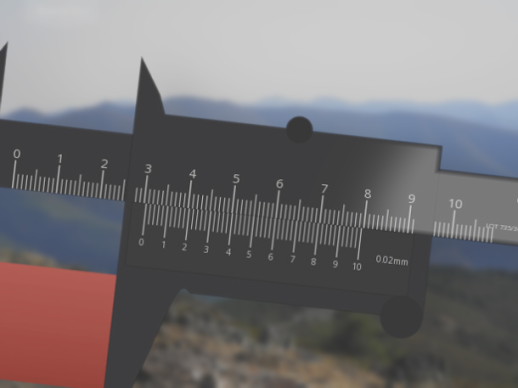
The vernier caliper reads 30.5 mm
